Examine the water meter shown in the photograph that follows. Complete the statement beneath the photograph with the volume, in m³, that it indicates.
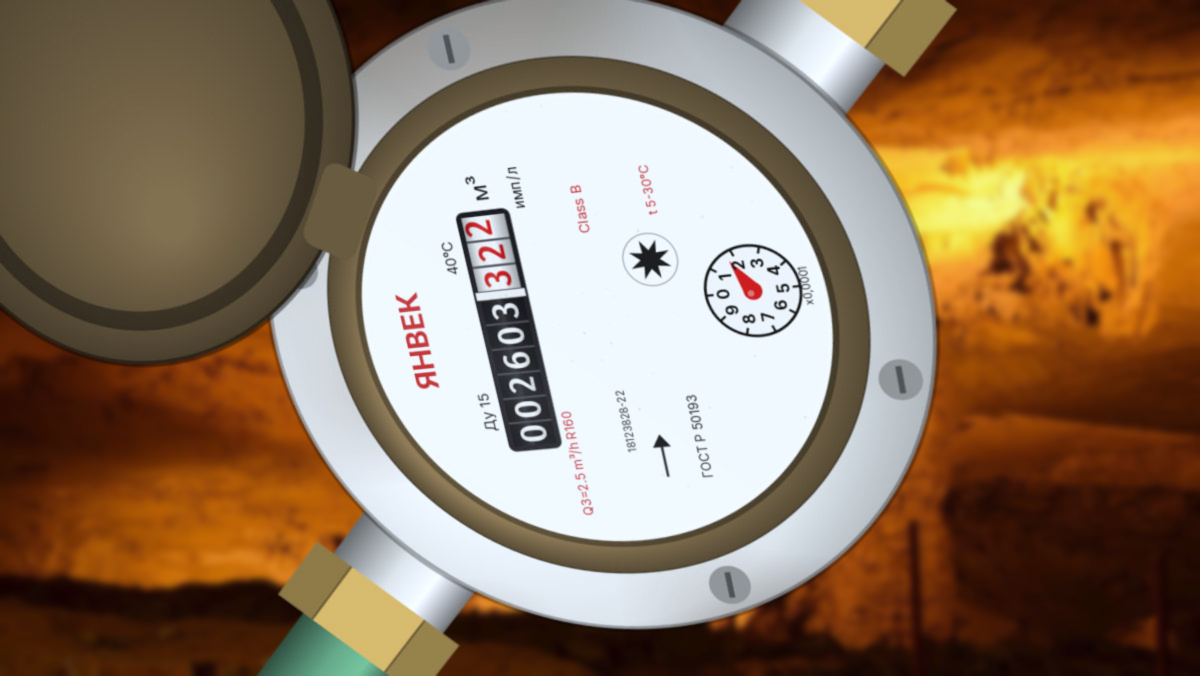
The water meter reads 2603.3221 m³
